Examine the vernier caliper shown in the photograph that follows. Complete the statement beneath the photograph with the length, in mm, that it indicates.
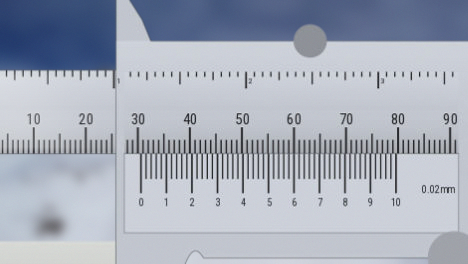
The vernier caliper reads 30.6 mm
